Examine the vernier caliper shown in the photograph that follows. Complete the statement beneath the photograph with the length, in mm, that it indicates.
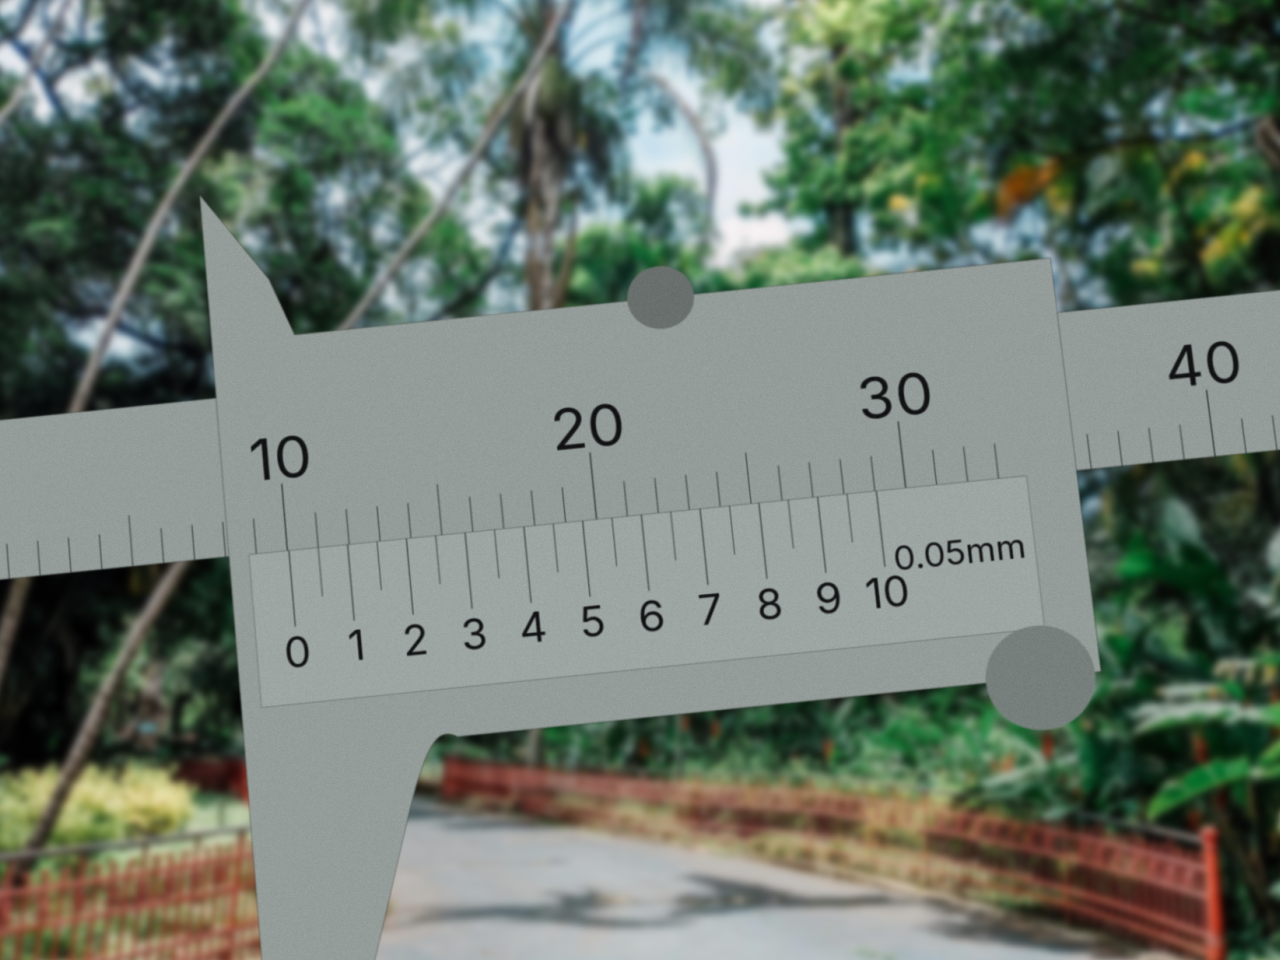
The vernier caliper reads 10.05 mm
